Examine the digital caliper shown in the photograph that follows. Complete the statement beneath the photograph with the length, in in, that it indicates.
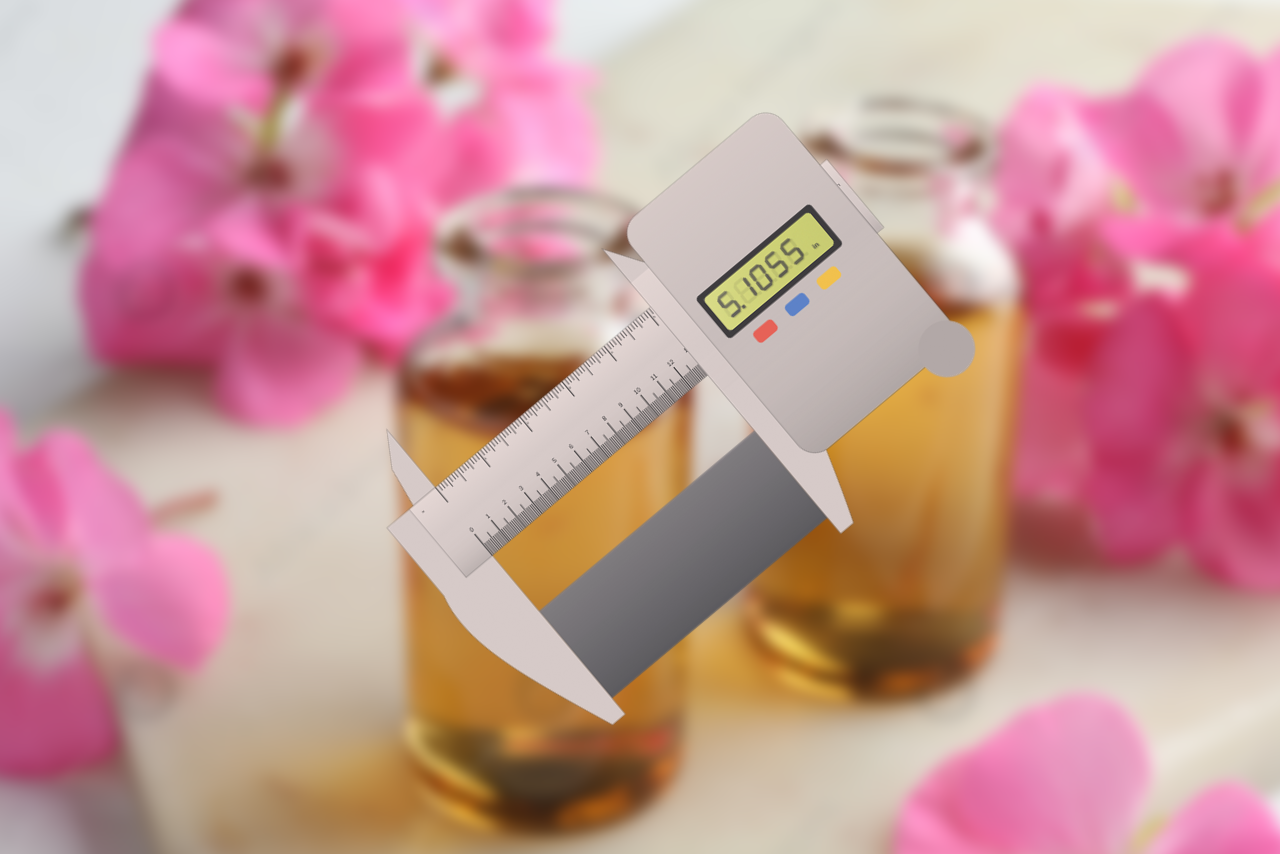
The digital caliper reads 5.1055 in
